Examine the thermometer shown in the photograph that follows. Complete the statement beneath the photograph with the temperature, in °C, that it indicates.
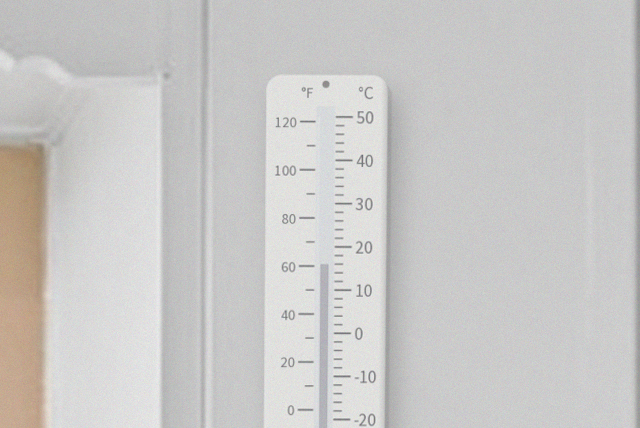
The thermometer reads 16 °C
